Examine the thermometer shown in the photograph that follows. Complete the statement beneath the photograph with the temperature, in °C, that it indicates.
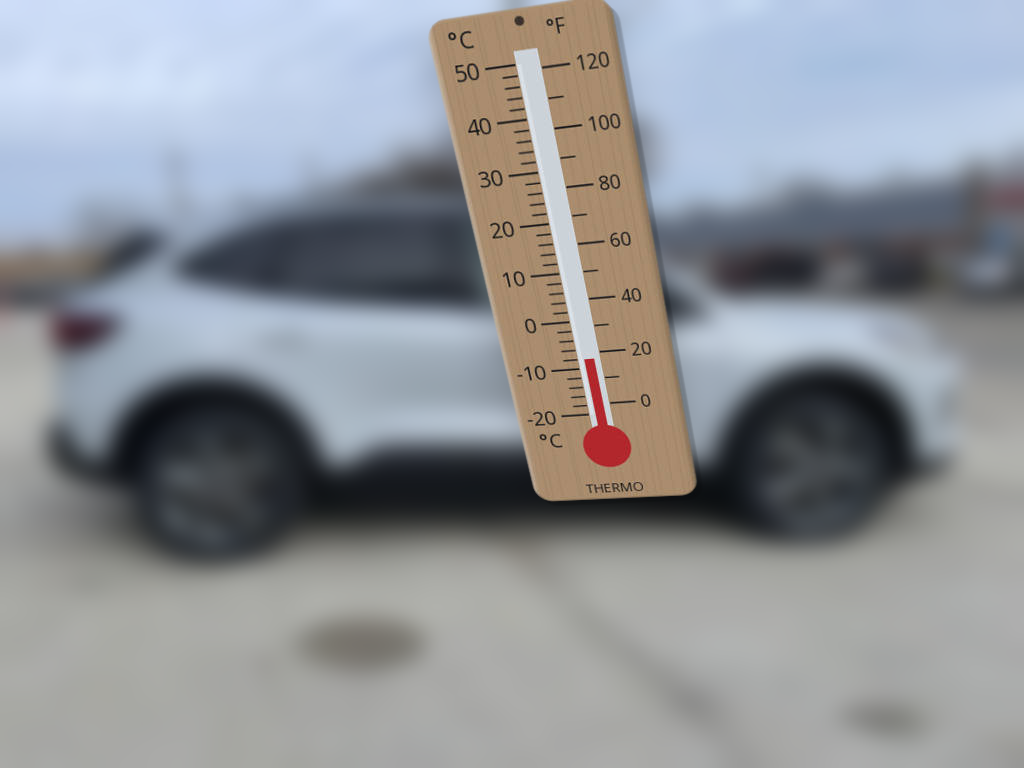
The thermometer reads -8 °C
